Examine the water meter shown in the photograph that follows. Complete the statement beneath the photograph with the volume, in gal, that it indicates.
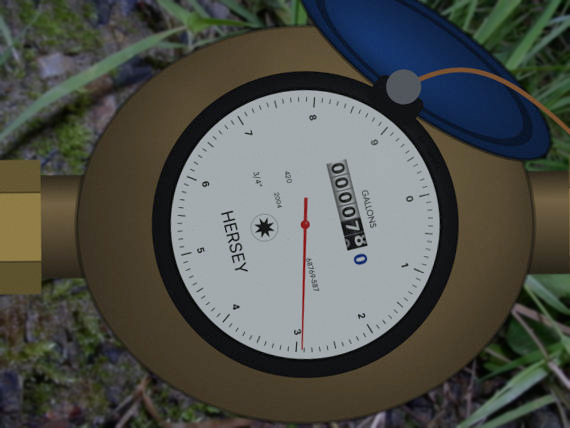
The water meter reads 782.9 gal
